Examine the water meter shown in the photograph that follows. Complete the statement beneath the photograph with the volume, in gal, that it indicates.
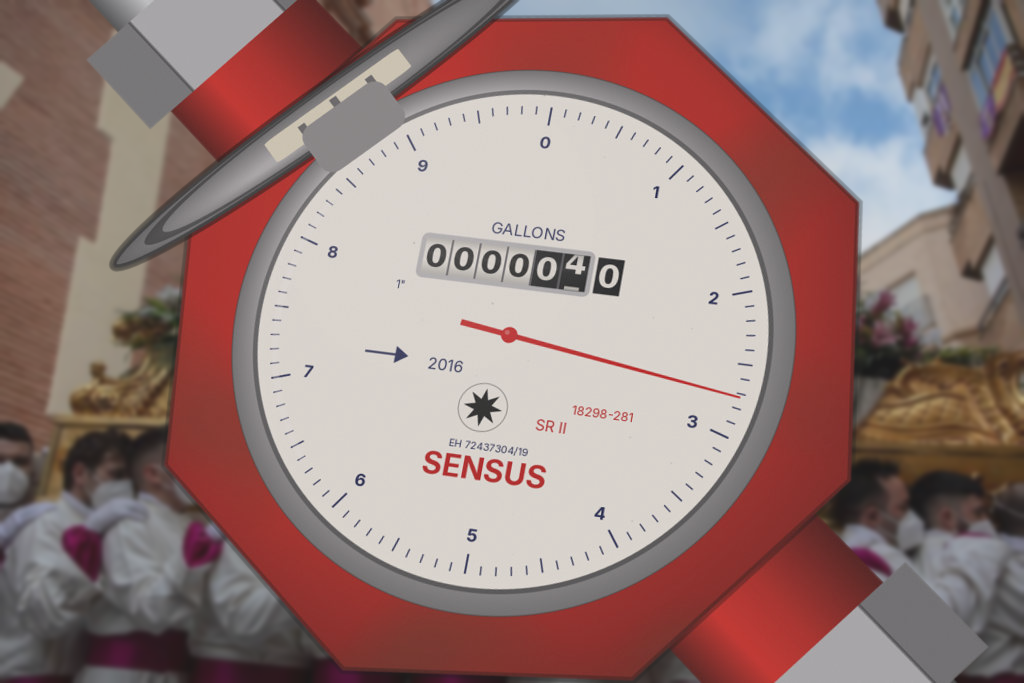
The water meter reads 42.7 gal
